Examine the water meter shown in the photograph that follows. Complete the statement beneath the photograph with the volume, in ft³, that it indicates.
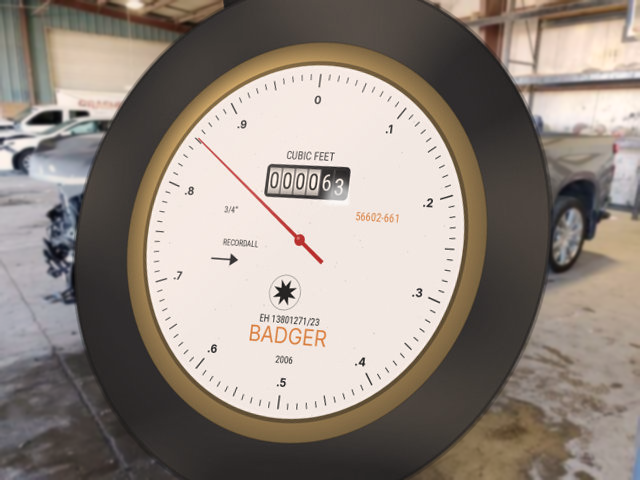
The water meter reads 62.85 ft³
